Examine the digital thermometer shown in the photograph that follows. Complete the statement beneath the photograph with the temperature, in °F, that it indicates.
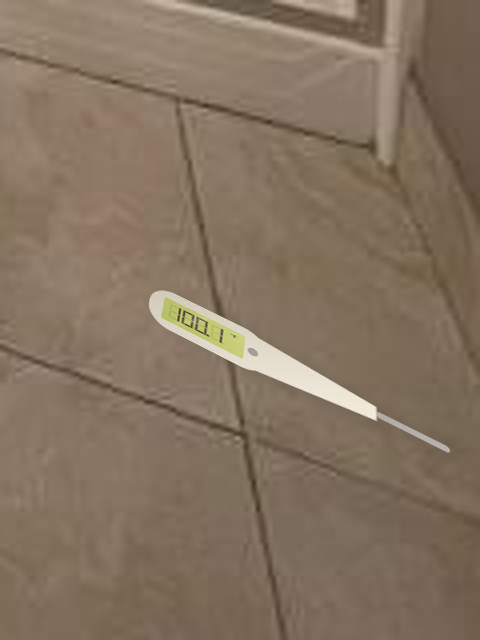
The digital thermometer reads 100.1 °F
